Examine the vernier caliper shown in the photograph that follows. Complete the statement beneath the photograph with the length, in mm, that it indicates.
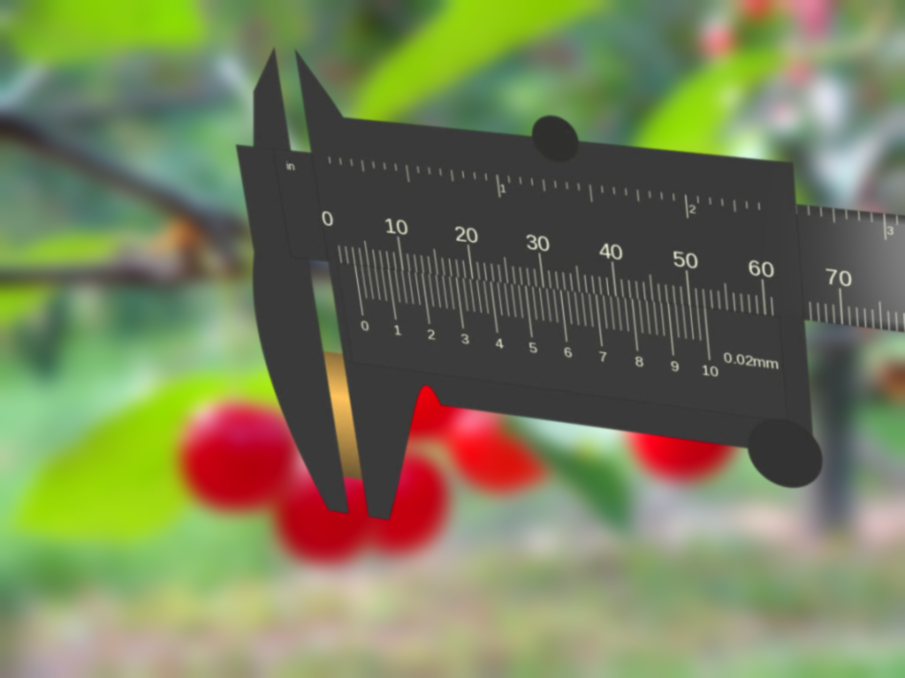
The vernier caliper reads 3.0 mm
